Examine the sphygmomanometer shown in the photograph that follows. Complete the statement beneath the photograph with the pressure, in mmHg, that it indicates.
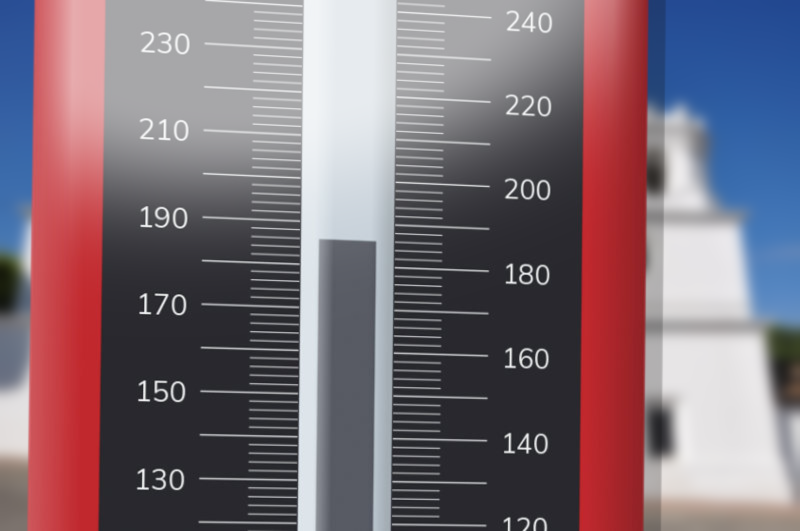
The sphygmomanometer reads 186 mmHg
